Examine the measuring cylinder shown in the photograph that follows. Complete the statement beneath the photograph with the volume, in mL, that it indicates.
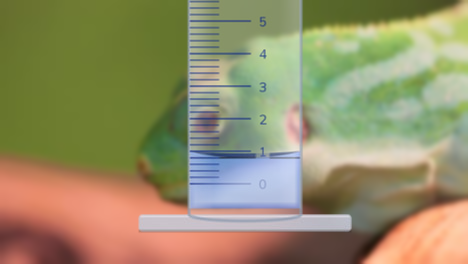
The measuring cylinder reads 0.8 mL
